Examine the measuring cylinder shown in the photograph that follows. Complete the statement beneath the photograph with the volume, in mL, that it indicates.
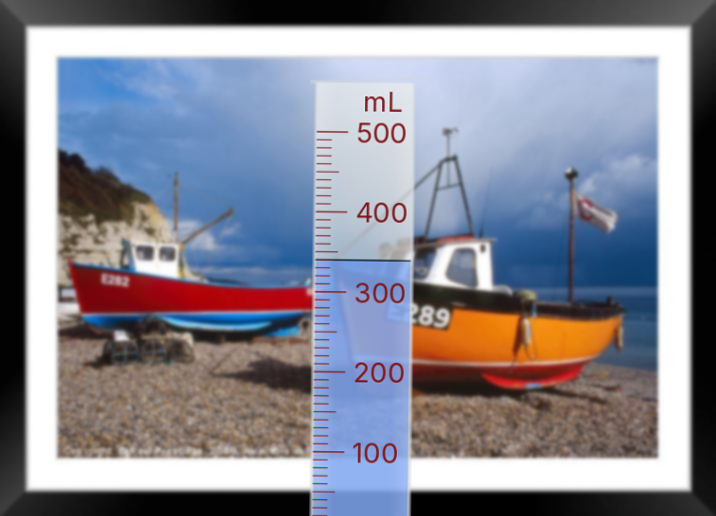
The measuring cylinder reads 340 mL
